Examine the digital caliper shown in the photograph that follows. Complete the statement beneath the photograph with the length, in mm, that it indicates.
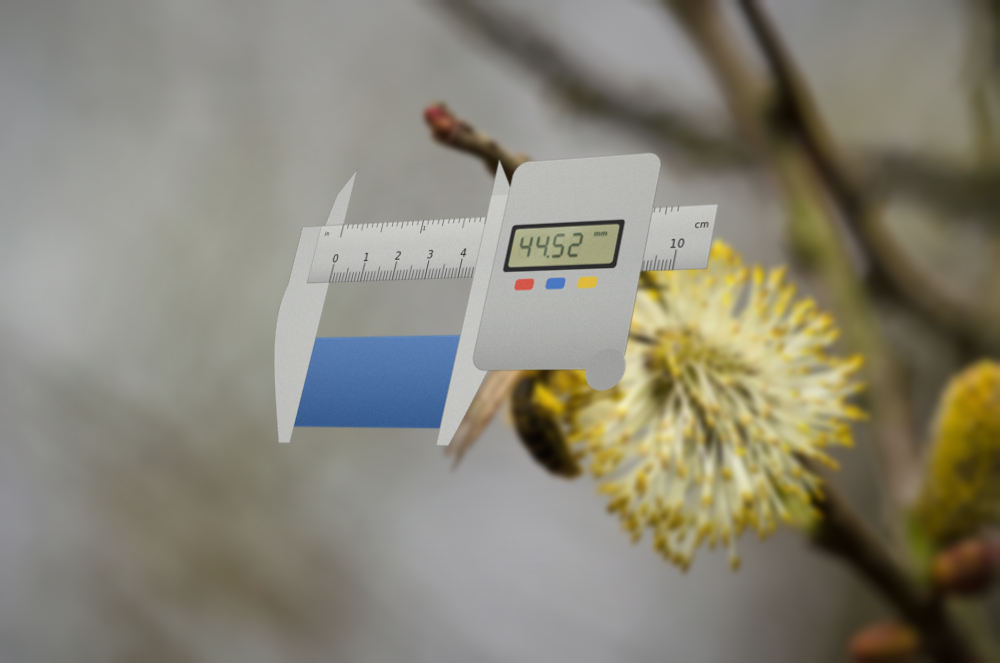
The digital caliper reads 44.52 mm
